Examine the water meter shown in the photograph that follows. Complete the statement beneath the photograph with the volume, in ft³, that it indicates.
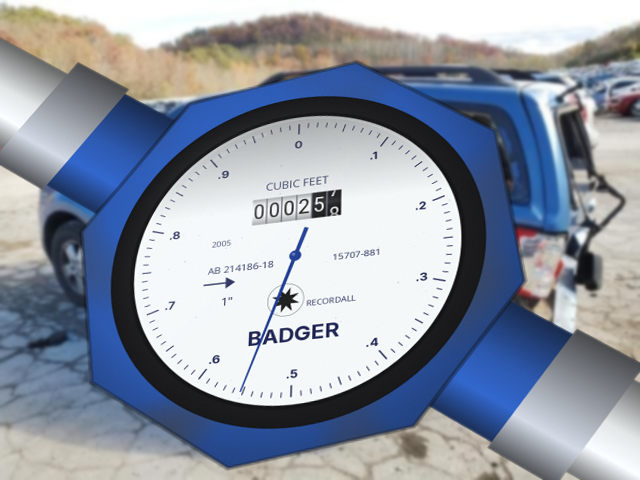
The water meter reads 257.55 ft³
